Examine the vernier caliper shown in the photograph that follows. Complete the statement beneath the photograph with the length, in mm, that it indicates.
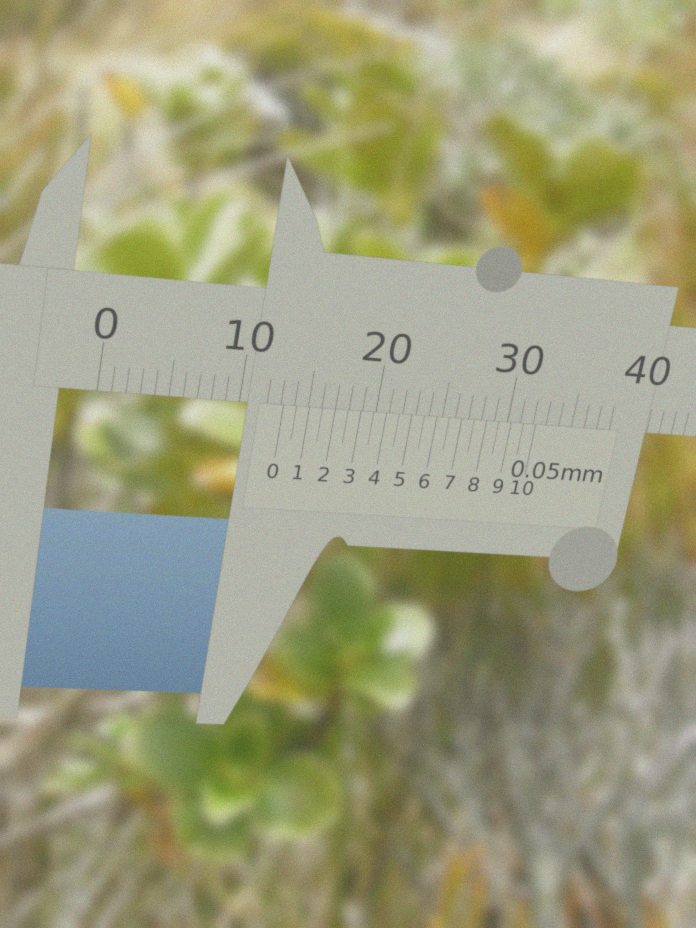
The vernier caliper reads 13.2 mm
